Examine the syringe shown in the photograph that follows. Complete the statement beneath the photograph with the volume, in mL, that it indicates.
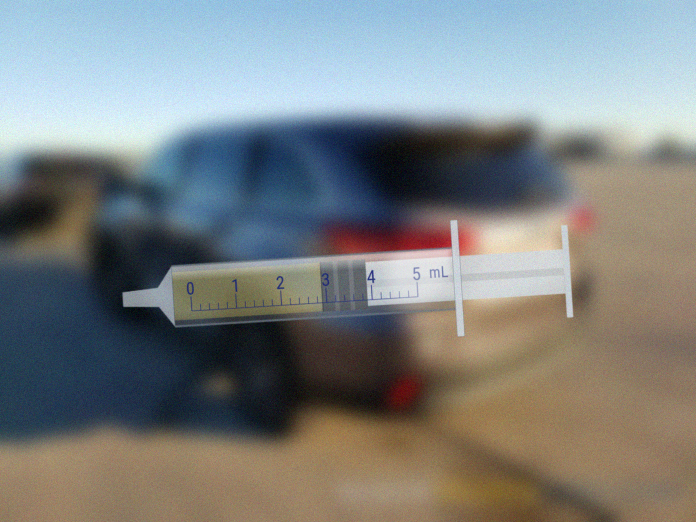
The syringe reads 2.9 mL
